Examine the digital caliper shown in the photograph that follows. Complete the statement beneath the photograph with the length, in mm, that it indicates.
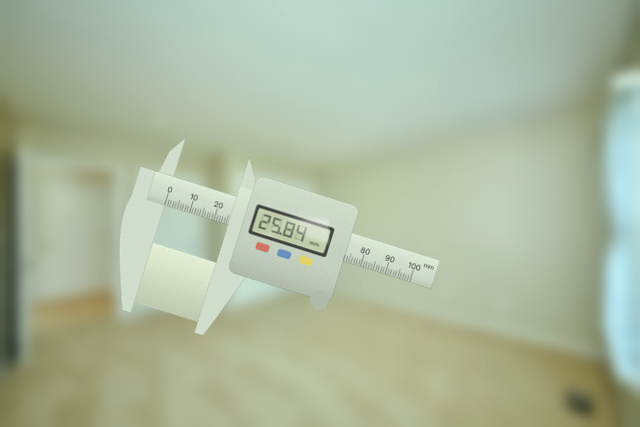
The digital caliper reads 25.84 mm
